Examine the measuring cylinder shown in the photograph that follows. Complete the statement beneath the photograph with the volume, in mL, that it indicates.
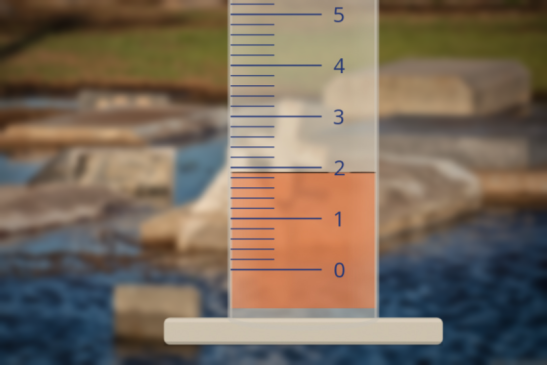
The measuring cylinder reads 1.9 mL
